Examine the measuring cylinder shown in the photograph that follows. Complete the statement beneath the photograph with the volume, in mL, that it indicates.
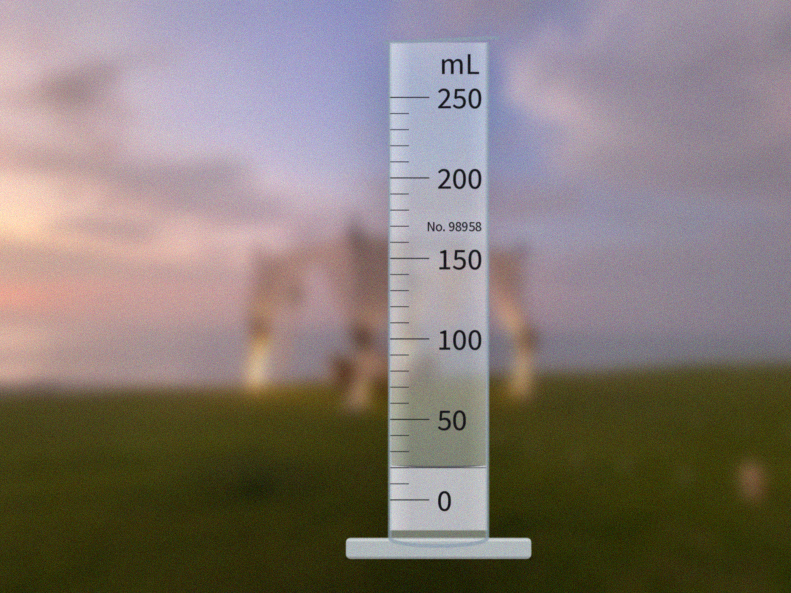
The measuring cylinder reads 20 mL
